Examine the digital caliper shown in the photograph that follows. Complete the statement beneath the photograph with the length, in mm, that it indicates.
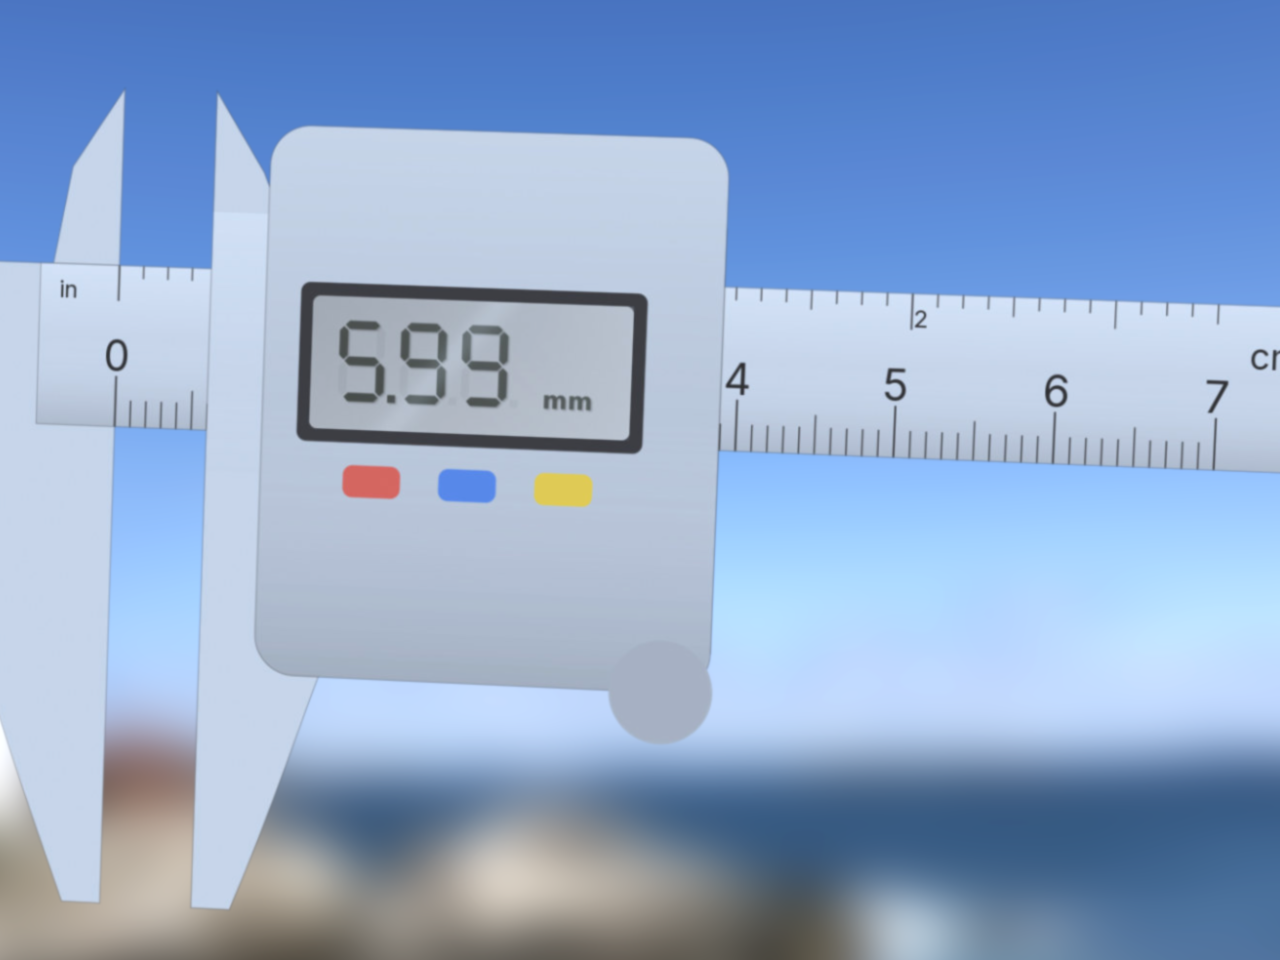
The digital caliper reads 5.99 mm
